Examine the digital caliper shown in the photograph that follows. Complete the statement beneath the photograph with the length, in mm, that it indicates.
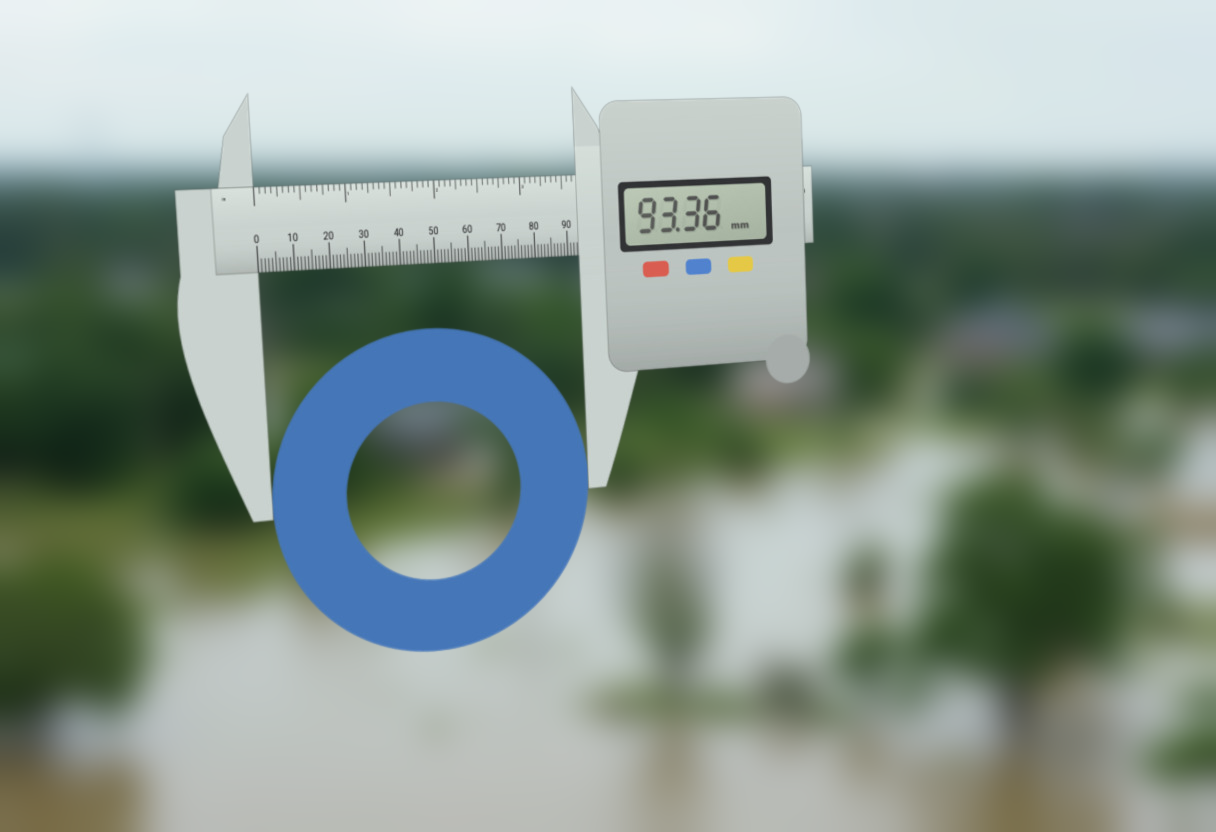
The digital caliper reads 93.36 mm
